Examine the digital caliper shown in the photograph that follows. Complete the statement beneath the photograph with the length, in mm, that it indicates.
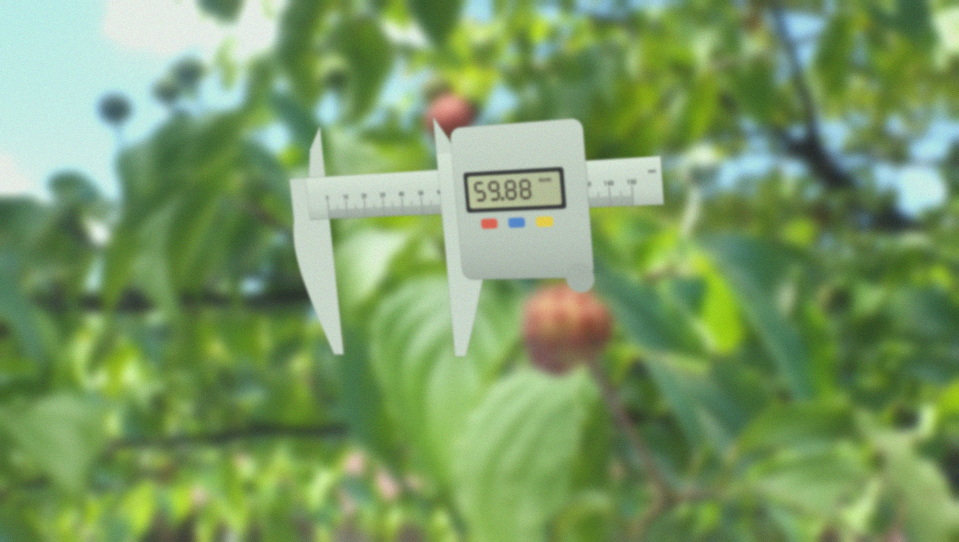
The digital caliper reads 59.88 mm
